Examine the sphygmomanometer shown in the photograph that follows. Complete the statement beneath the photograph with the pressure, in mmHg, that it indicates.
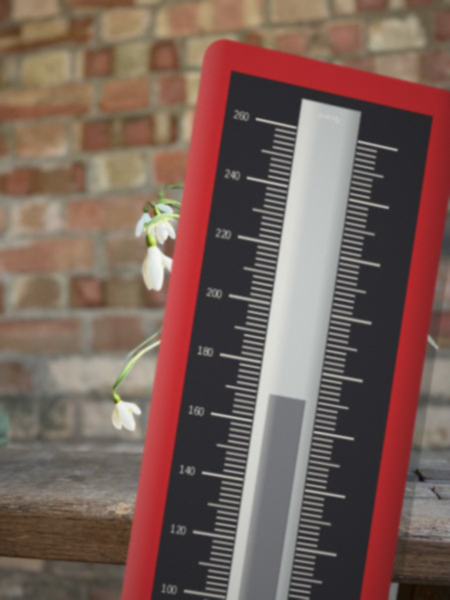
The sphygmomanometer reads 170 mmHg
